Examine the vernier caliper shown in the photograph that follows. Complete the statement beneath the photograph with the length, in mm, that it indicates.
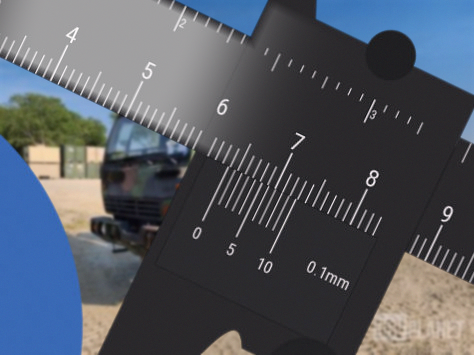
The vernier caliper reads 63.8 mm
